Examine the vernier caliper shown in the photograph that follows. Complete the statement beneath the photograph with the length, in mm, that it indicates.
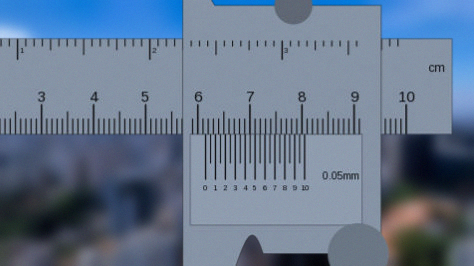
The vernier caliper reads 61.5 mm
